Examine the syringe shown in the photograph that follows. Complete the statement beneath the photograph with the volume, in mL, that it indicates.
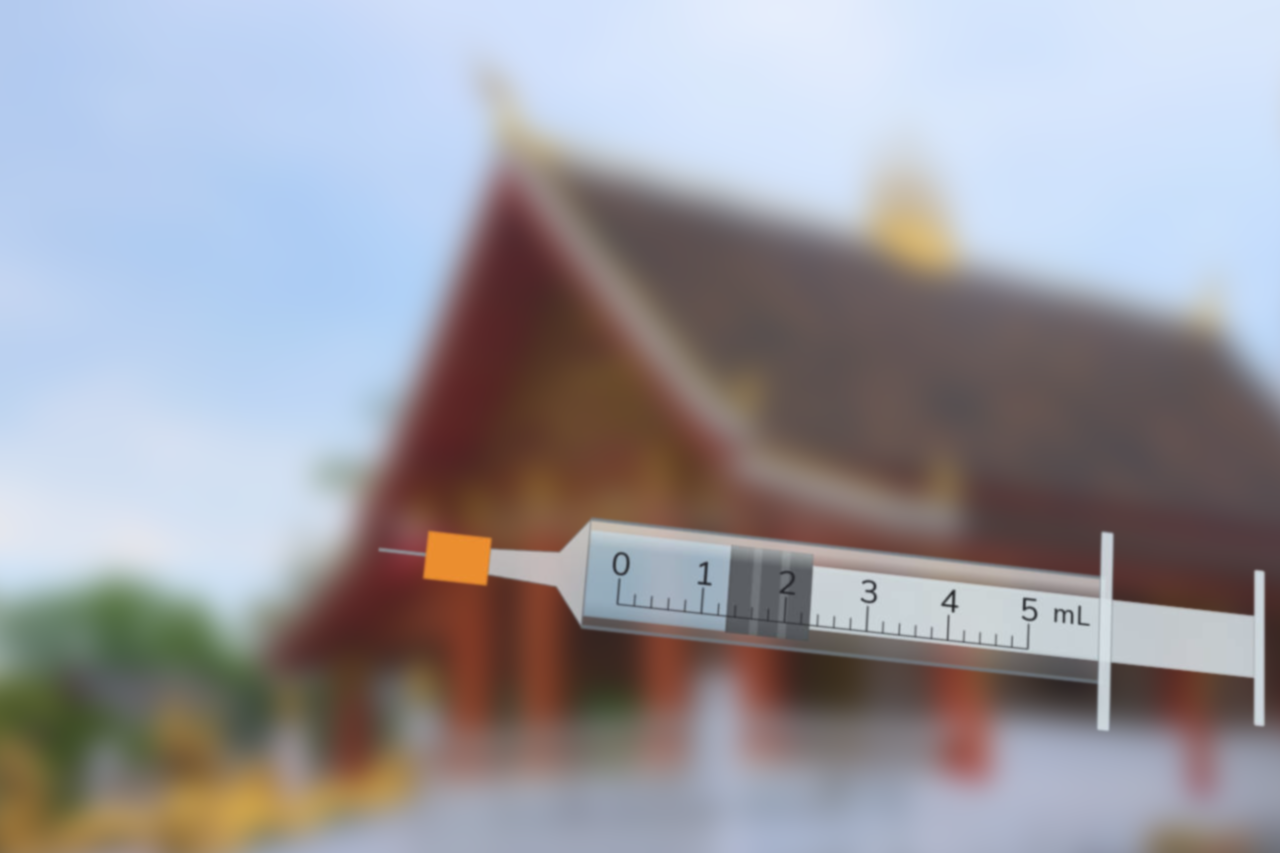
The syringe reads 1.3 mL
